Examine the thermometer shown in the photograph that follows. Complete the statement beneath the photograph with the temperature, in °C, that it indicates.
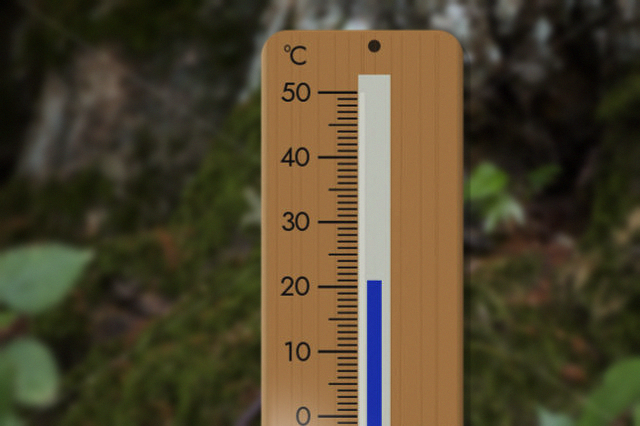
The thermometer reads 21 °C
